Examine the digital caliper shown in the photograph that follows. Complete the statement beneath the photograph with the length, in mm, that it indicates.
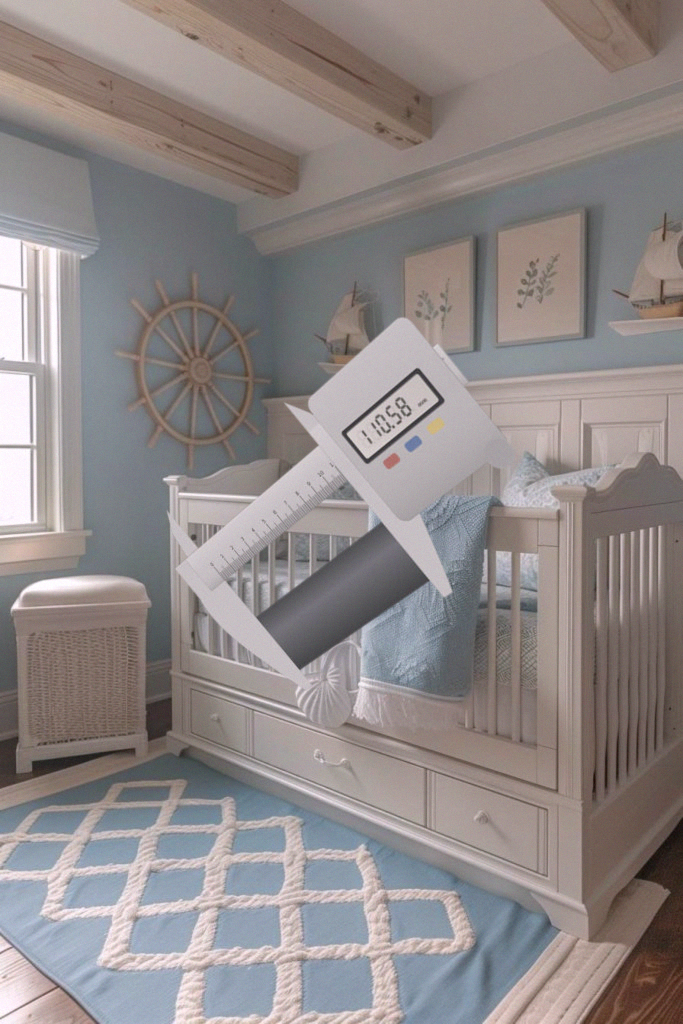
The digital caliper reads 110.58 mm
